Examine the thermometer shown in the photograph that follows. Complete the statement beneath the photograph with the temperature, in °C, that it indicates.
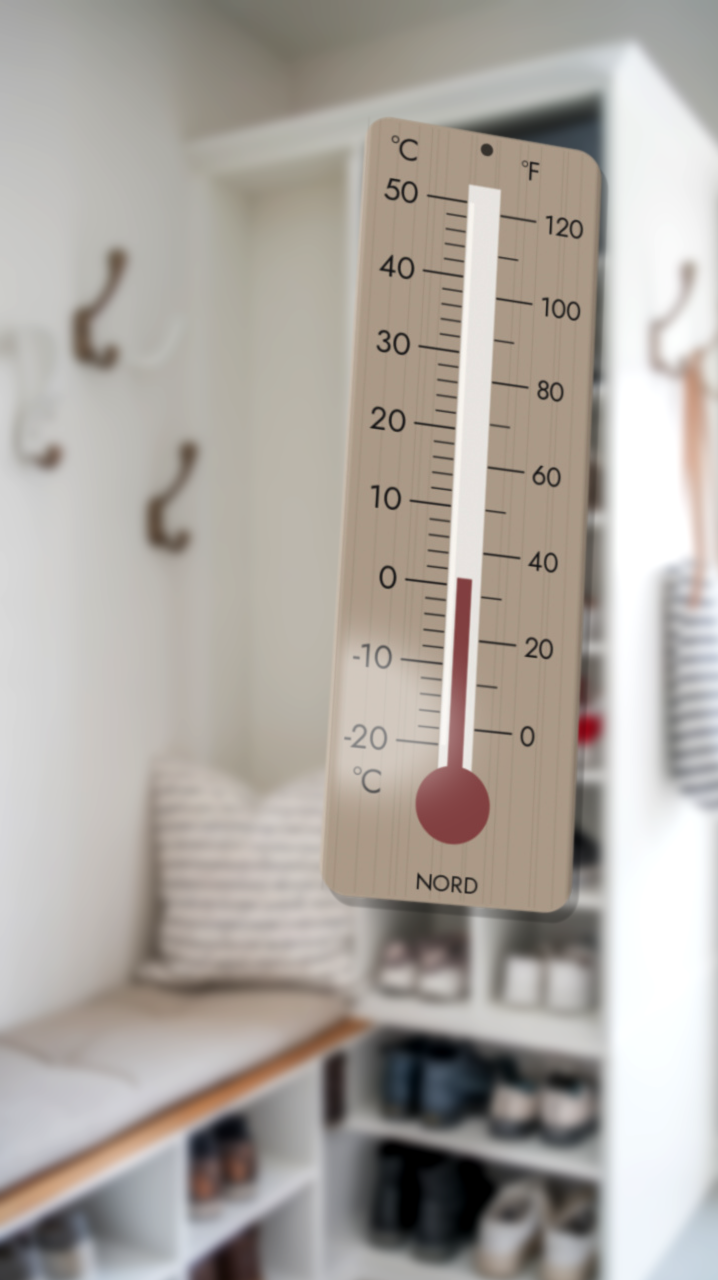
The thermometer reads 1 °C
